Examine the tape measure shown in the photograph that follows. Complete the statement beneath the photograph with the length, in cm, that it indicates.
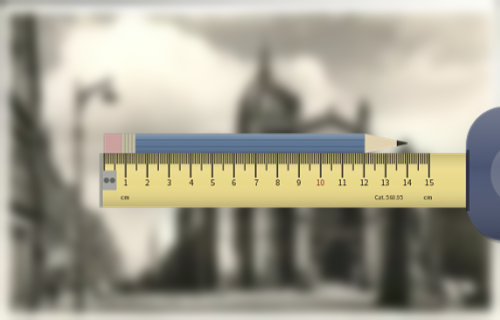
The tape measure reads 14 cm
